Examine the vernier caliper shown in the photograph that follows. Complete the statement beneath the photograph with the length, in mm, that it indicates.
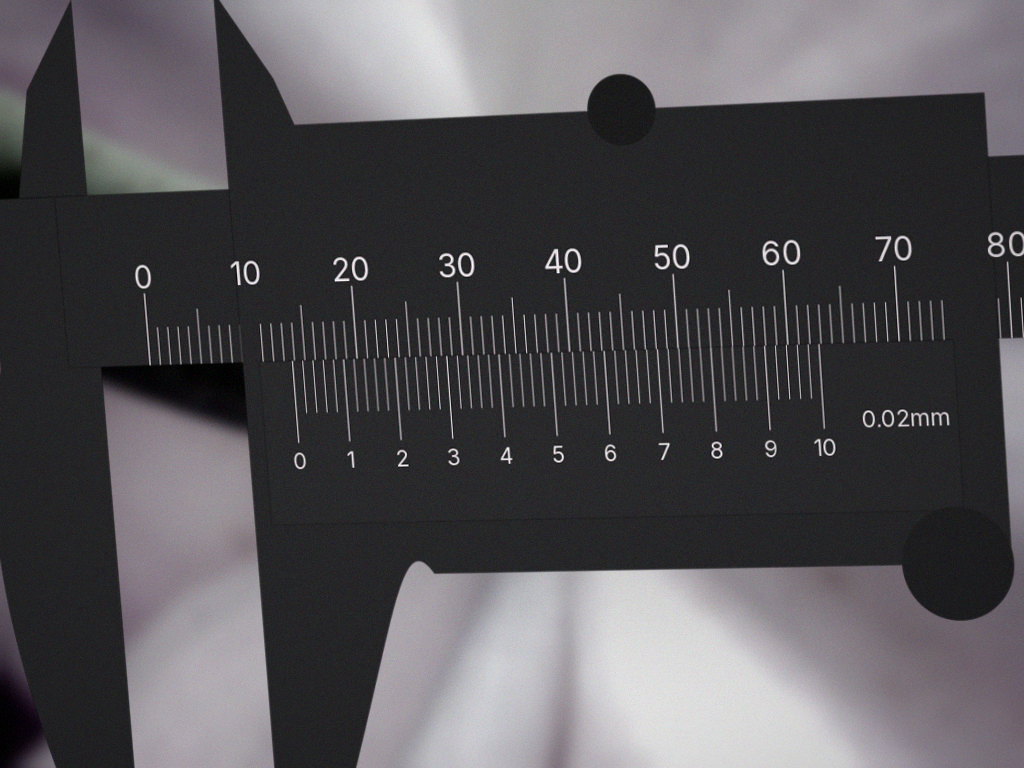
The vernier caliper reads 13.8 mm
